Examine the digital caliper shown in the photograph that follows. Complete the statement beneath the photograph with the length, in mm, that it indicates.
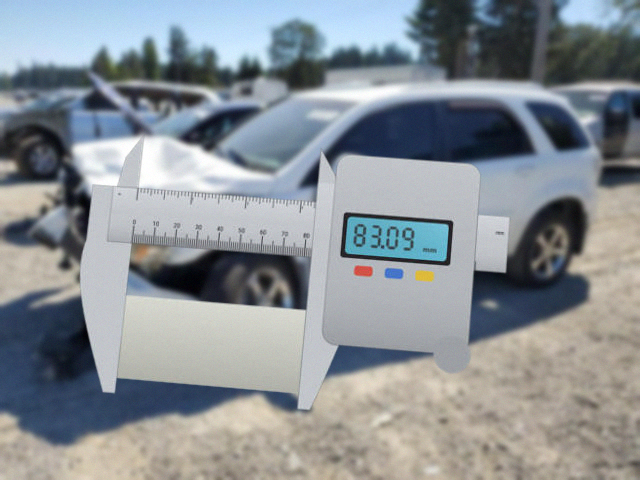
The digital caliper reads 83.09 mm
